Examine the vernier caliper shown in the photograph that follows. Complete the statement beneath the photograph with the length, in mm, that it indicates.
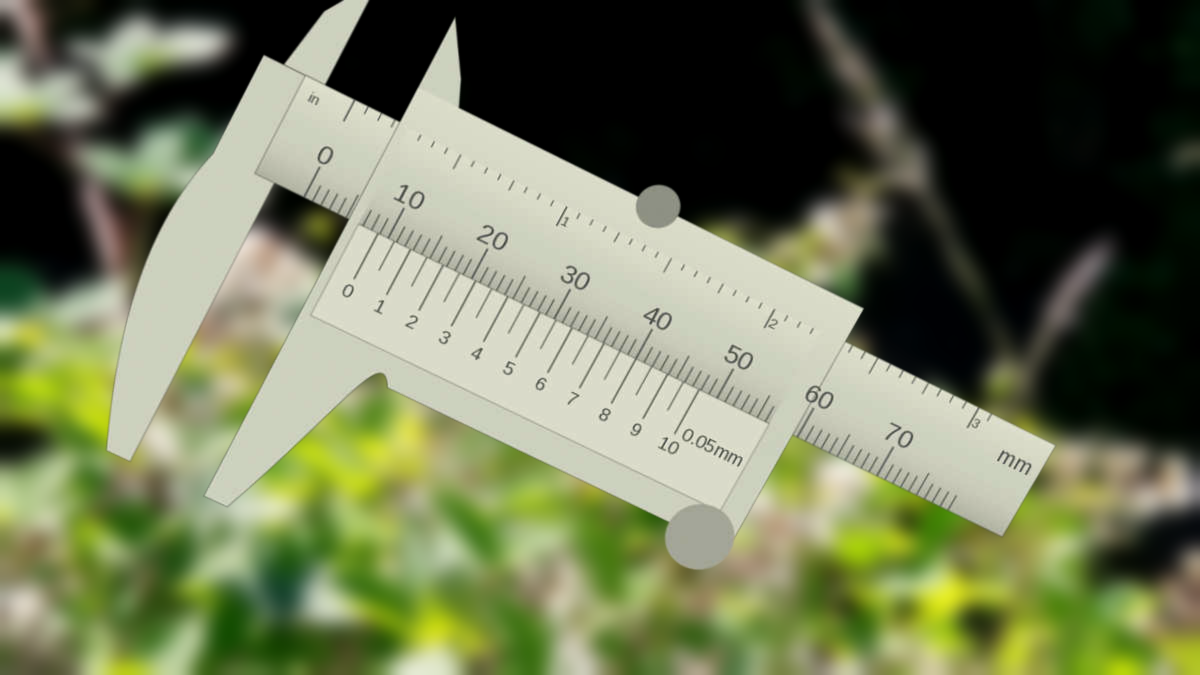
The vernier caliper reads 8.8 mm
